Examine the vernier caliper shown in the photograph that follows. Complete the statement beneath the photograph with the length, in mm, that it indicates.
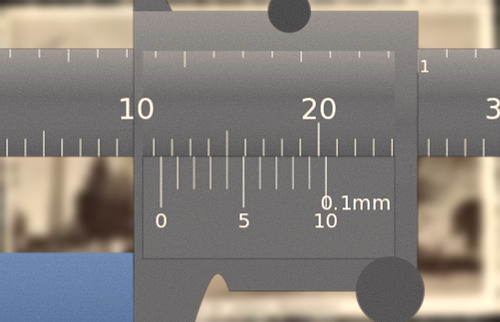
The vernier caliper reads 11.4 mm
